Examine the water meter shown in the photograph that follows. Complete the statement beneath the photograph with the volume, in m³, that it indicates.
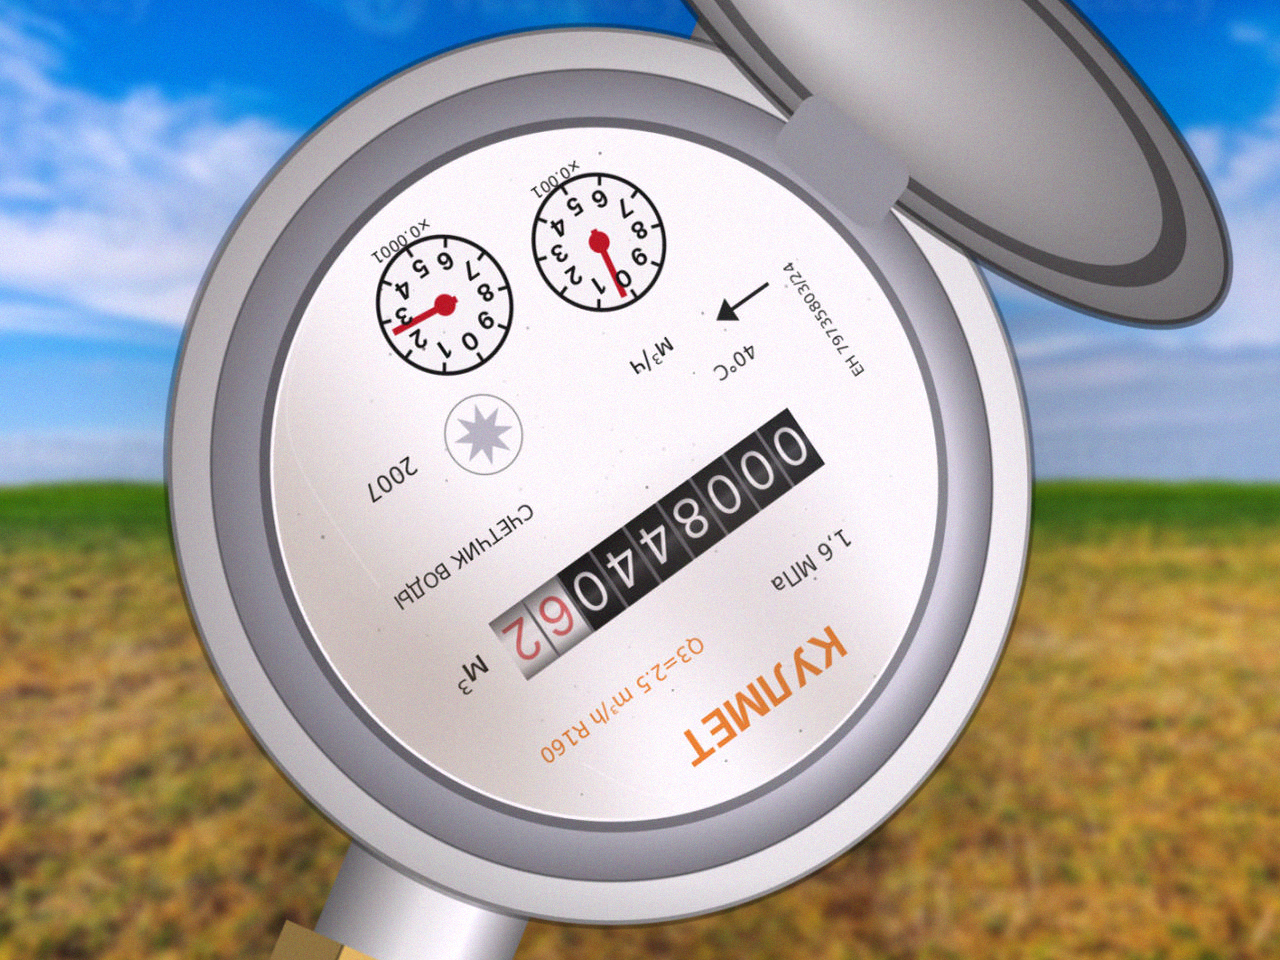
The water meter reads 8440.6202 m³
